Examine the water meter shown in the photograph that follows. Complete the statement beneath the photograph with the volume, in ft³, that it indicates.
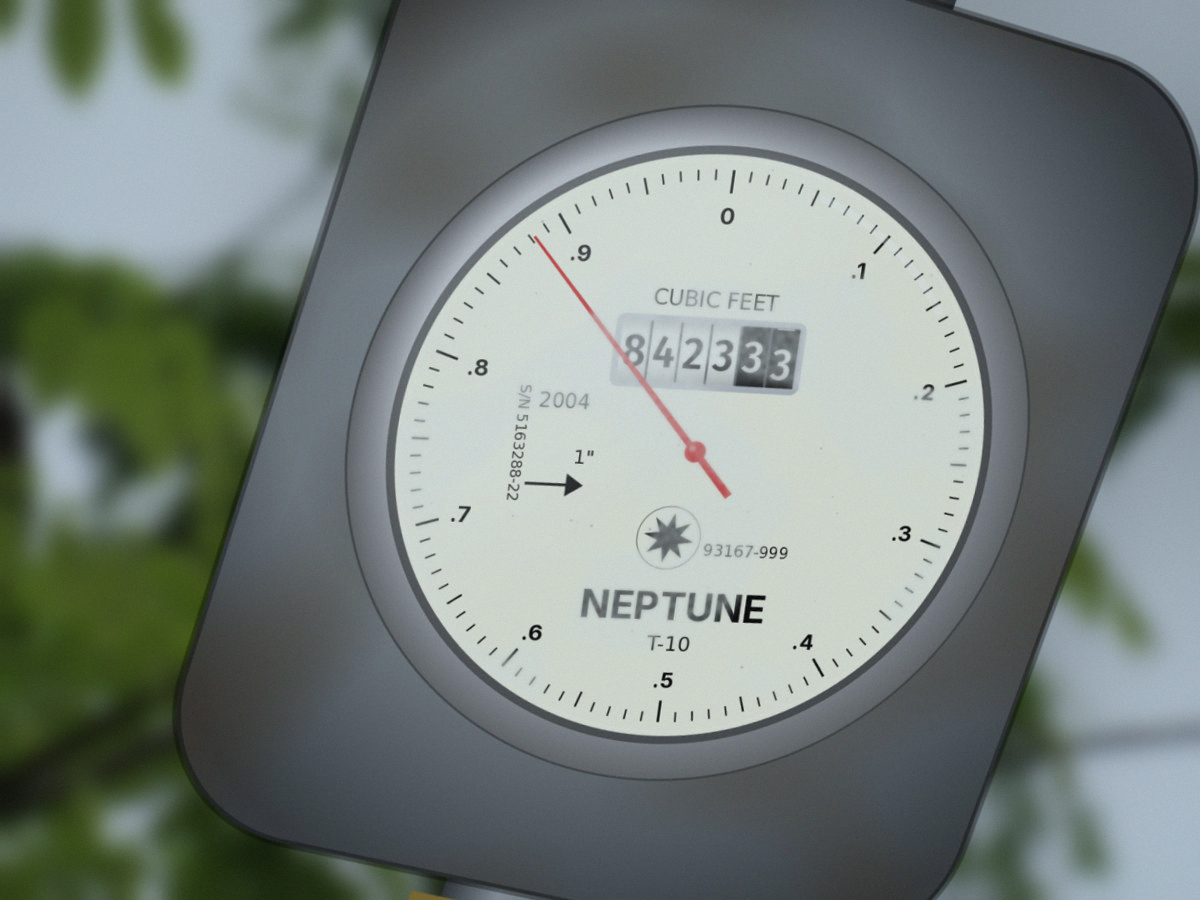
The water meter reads 842332.88 ft³
